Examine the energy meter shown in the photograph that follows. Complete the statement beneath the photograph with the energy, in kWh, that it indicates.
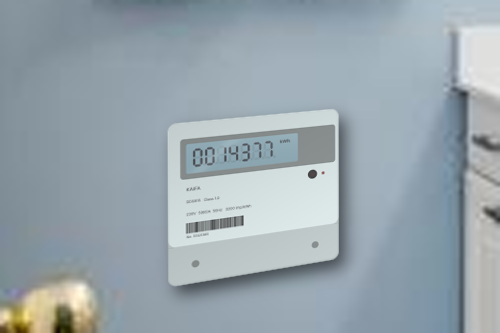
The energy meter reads 14377 kWh
